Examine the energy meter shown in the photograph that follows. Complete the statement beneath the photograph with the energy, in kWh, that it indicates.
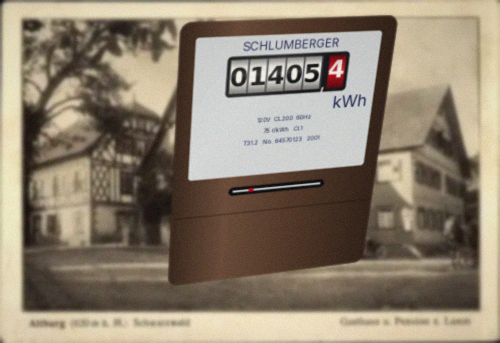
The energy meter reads 1405.4 kWh
